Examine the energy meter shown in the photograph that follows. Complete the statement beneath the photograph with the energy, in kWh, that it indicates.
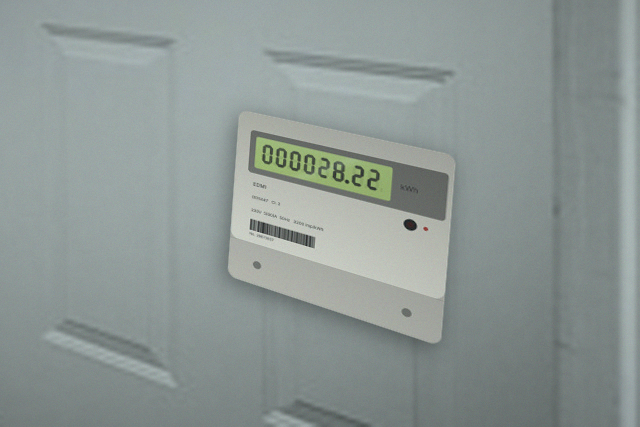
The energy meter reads 28.22 kWh
